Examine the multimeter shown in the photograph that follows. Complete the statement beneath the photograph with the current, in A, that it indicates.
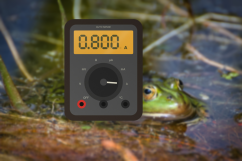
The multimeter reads 0.800 A
